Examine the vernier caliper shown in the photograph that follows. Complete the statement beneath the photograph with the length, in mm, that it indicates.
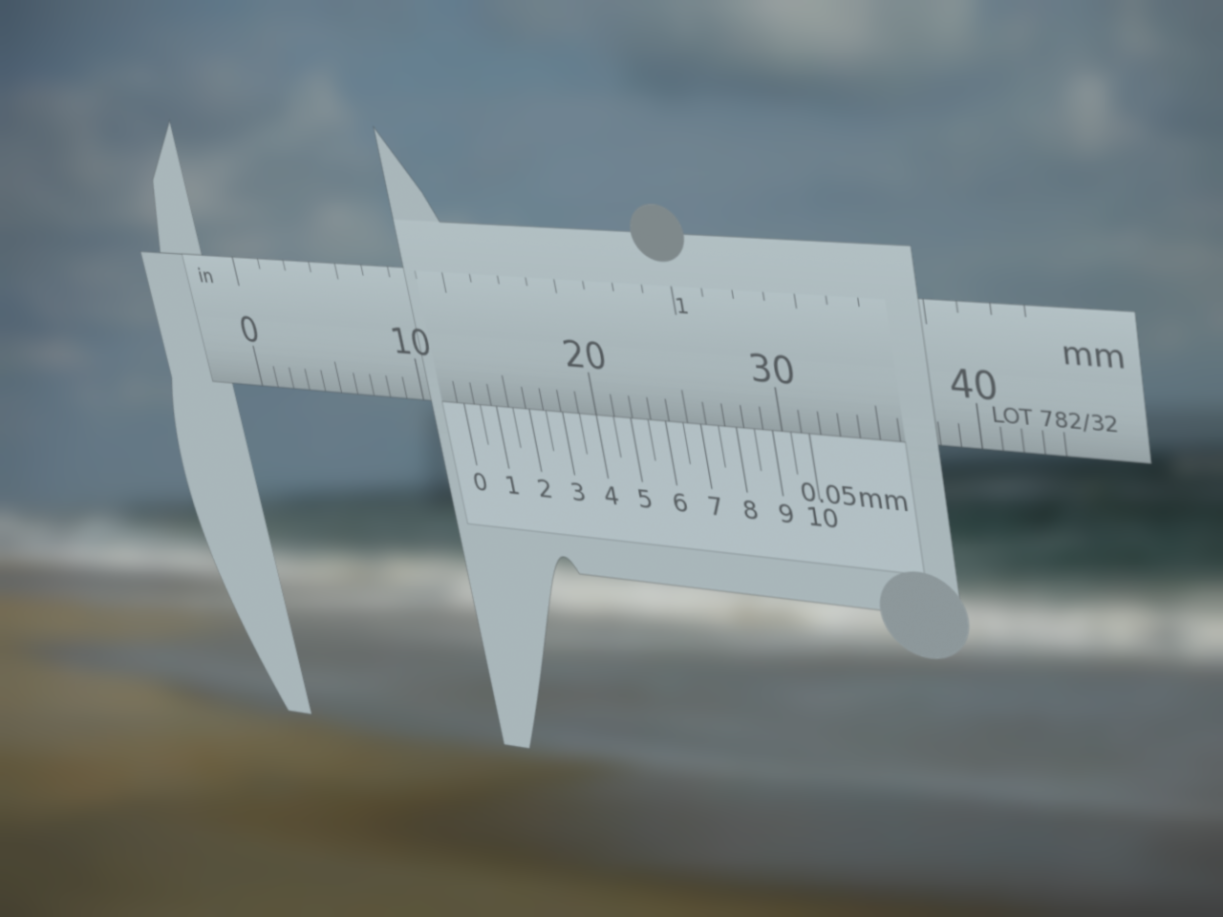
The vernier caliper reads 12.4 mm
